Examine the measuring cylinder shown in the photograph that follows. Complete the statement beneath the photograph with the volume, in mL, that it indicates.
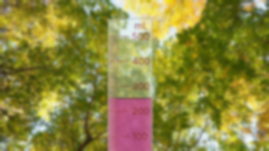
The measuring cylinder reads 250 mL
